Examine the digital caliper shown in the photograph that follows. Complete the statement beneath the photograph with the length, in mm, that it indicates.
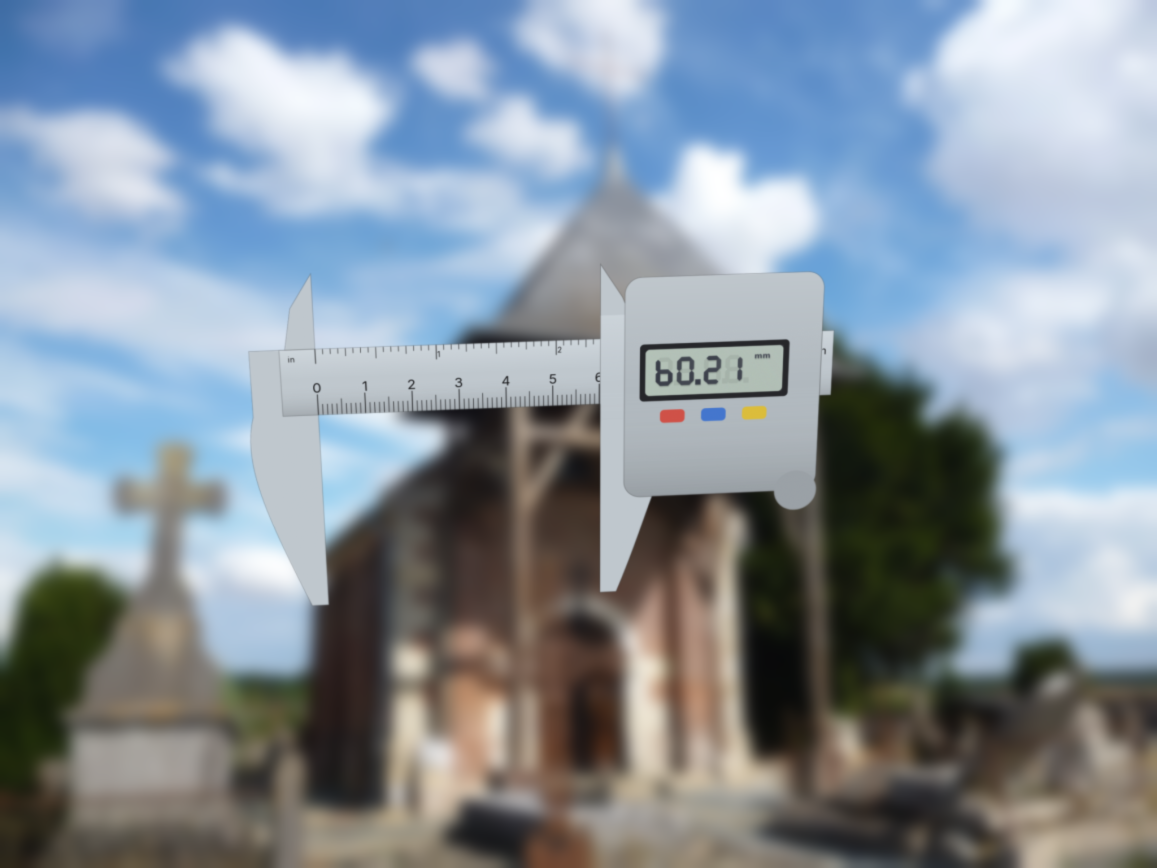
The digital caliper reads 60.21 mm
